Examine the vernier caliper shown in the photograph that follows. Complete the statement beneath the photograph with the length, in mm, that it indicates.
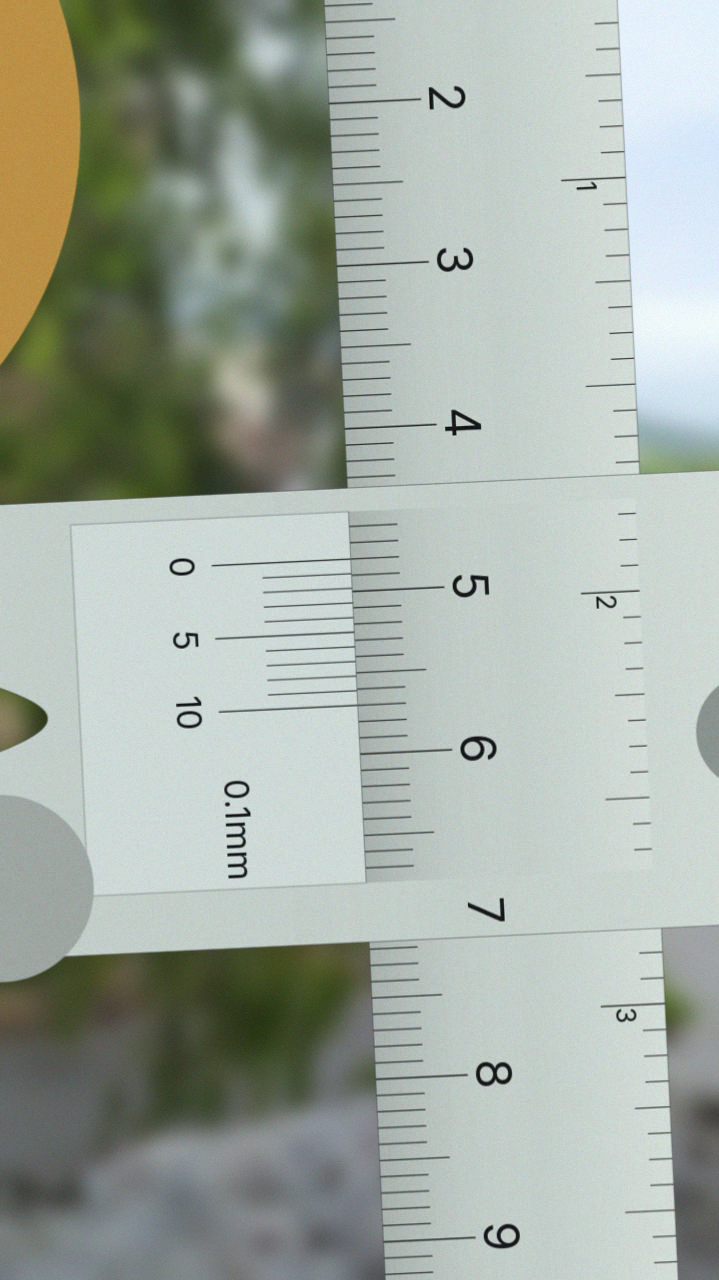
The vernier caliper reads 48.0 mm
